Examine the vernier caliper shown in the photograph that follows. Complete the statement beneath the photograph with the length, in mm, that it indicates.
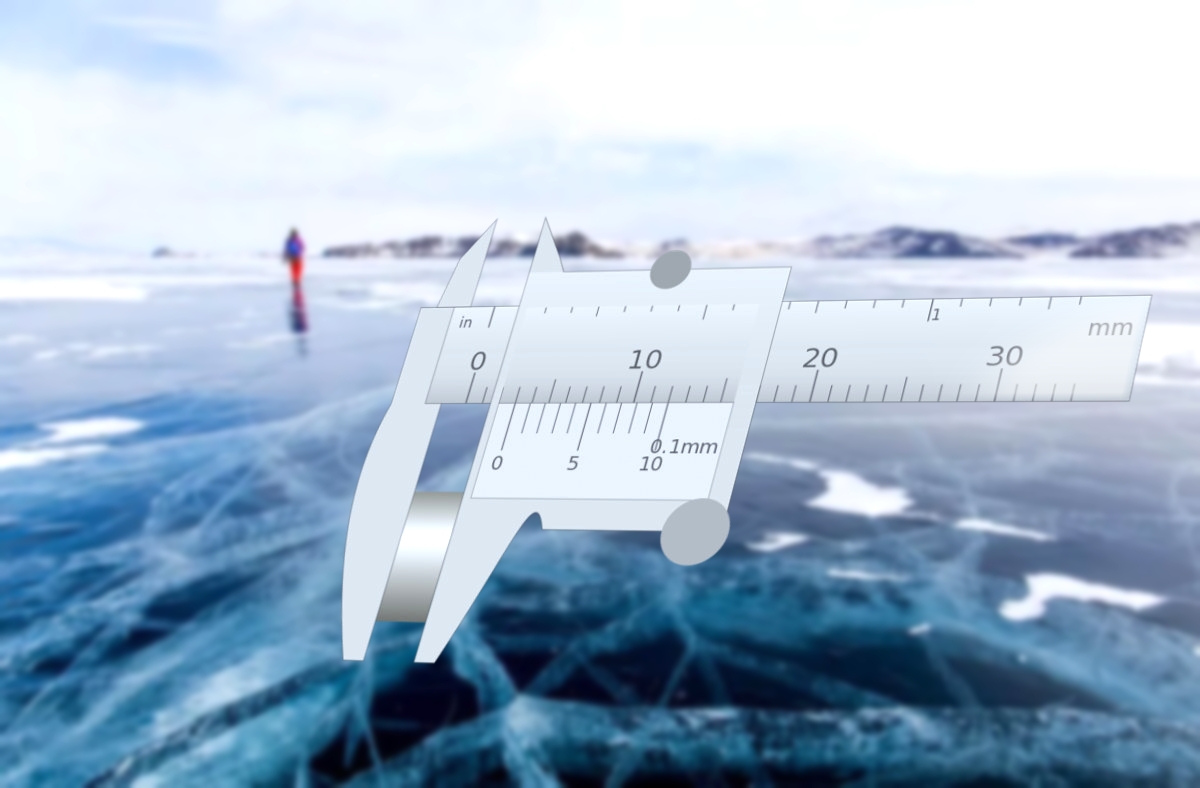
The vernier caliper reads 3.0 mm
